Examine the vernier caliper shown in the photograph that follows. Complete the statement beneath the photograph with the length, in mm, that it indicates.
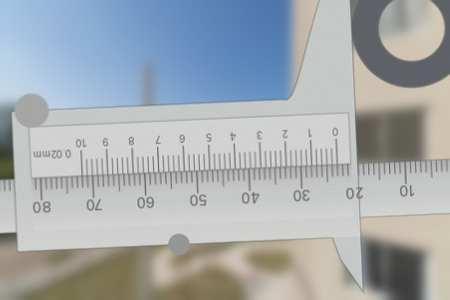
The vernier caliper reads 23.0 mm
